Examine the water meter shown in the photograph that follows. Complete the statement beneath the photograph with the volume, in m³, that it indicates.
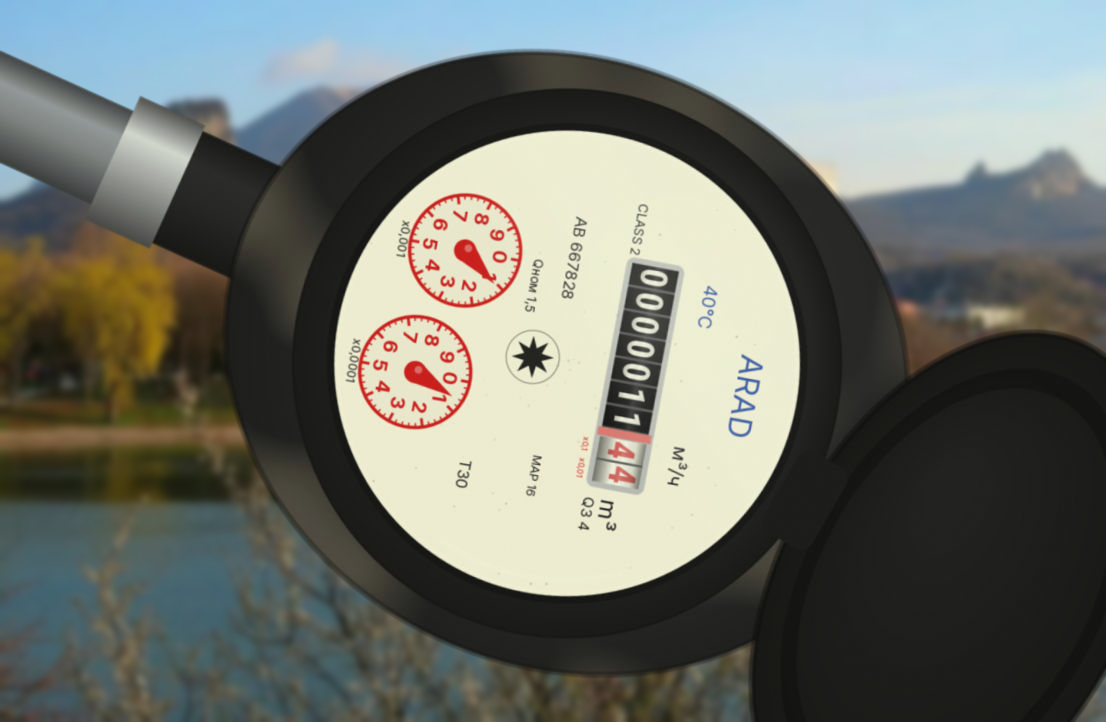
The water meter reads 11.4410 m³
